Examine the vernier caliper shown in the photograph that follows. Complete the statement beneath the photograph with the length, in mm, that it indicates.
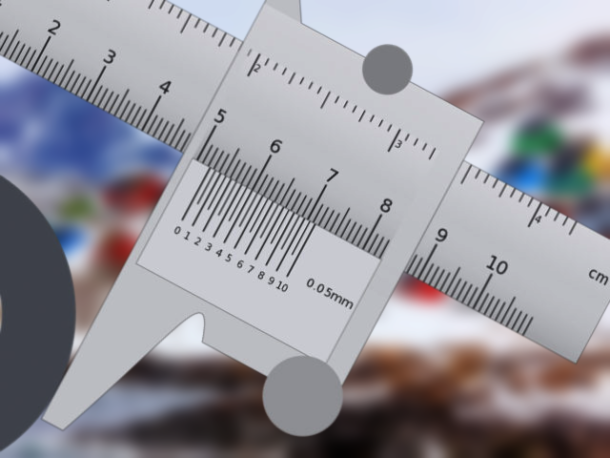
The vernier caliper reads 52.4 mm
